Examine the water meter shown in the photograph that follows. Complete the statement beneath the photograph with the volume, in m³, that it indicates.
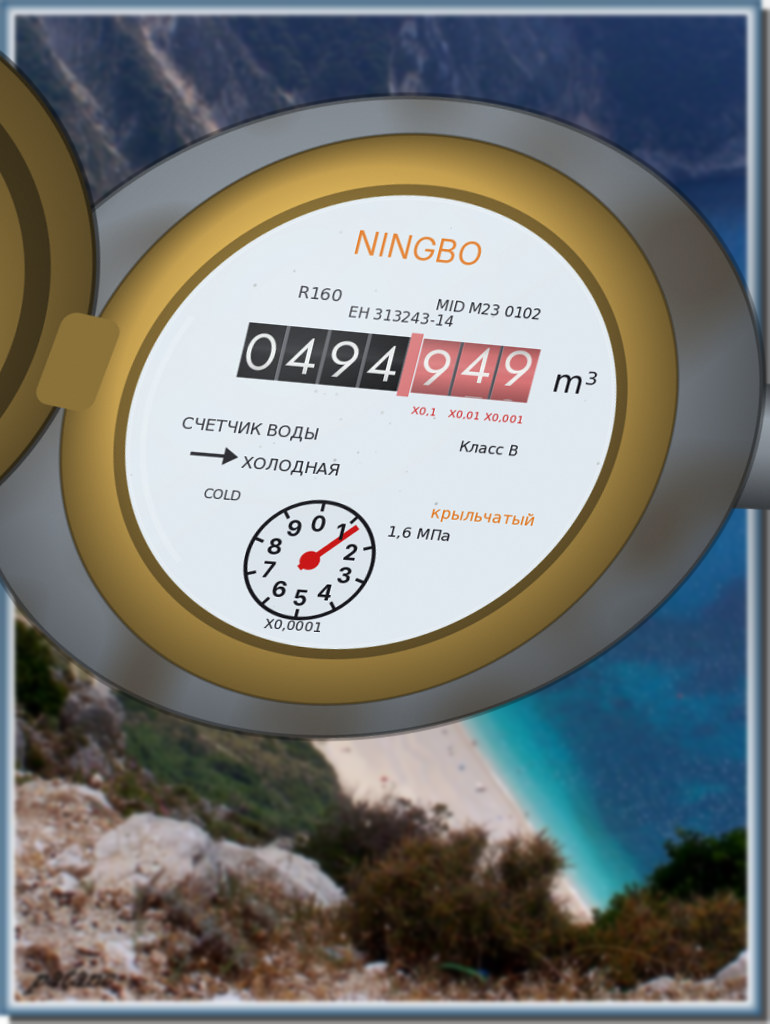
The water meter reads 494.9491 m³
